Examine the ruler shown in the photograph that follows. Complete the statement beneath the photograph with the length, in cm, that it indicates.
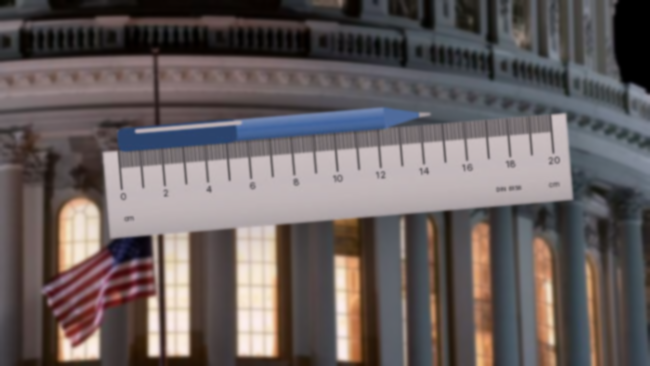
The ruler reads 14.5 cm
